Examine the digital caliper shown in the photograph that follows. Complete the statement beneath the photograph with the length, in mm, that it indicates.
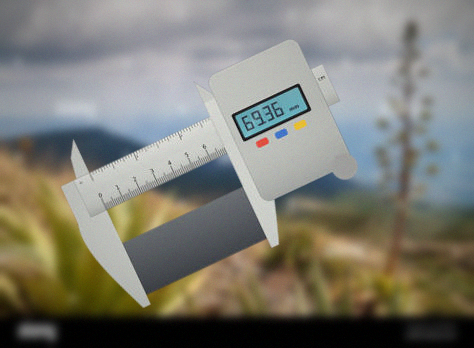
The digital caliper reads 69.36 mm
